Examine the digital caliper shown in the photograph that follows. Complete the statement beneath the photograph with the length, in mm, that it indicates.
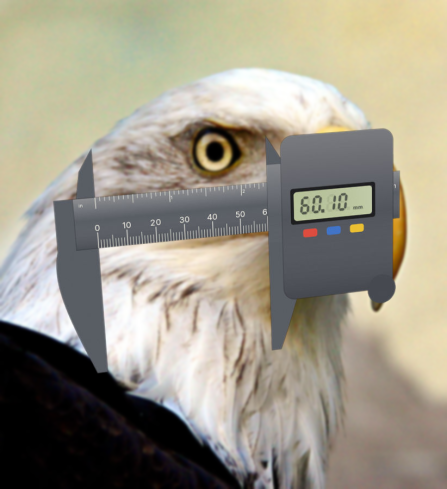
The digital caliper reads 60.10 mm
